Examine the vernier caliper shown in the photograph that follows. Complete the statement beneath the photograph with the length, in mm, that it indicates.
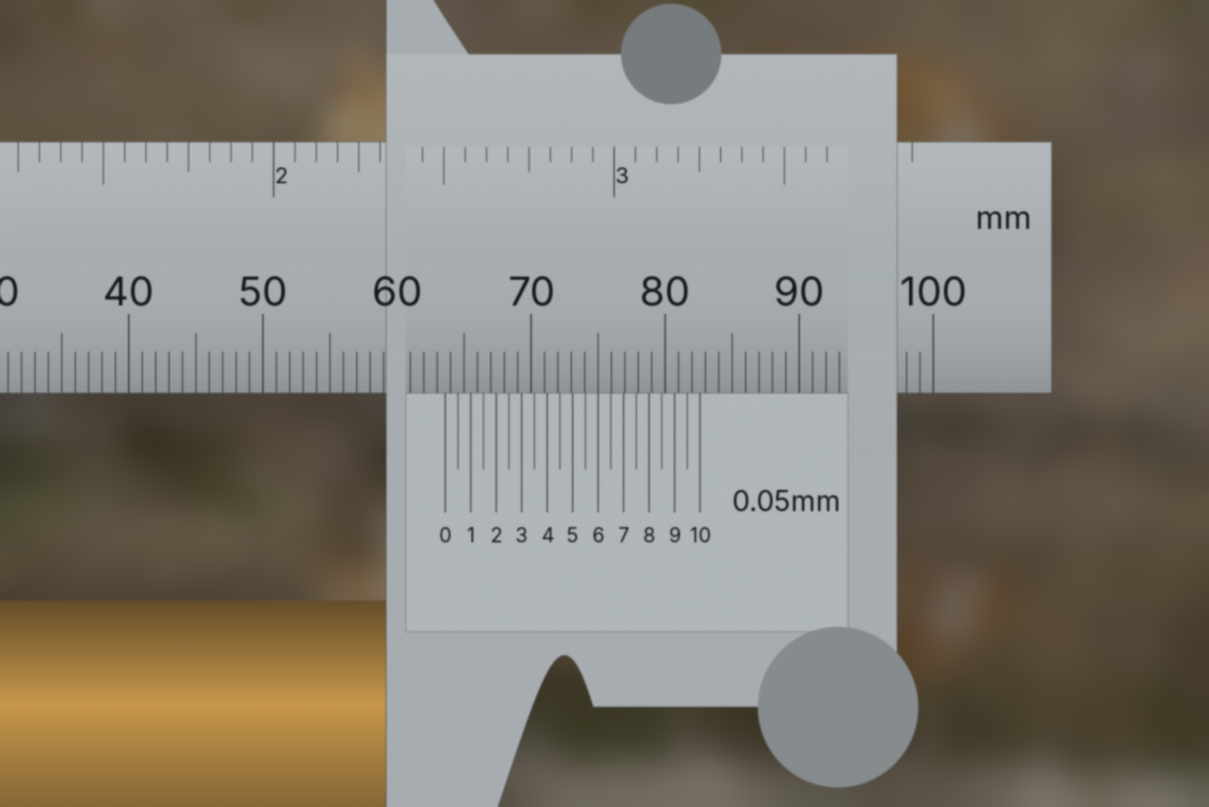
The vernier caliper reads 63.6 mm
